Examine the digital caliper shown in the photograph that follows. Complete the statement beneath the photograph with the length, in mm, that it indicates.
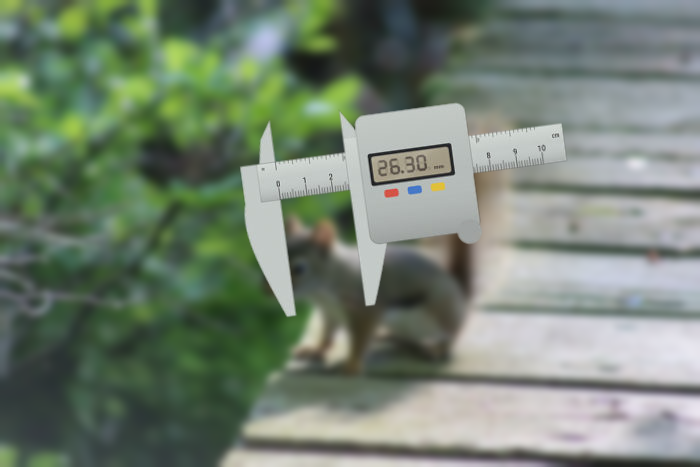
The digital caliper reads 26.30 mm
